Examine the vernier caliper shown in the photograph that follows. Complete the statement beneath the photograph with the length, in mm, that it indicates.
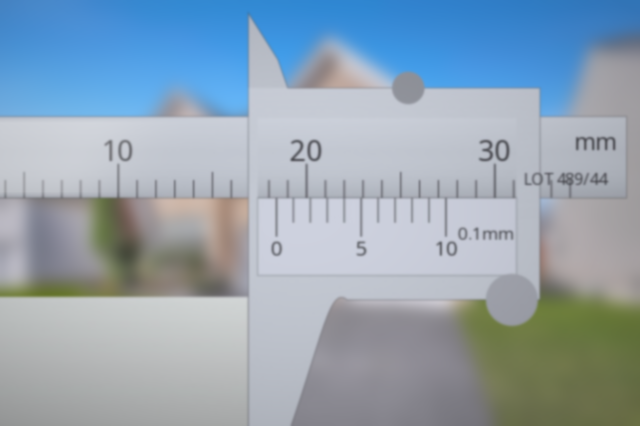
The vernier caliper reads 18.4 mm
